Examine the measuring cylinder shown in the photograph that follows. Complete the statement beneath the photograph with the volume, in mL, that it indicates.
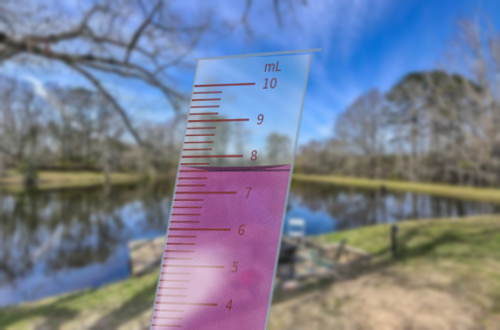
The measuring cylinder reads 7.6 mL
